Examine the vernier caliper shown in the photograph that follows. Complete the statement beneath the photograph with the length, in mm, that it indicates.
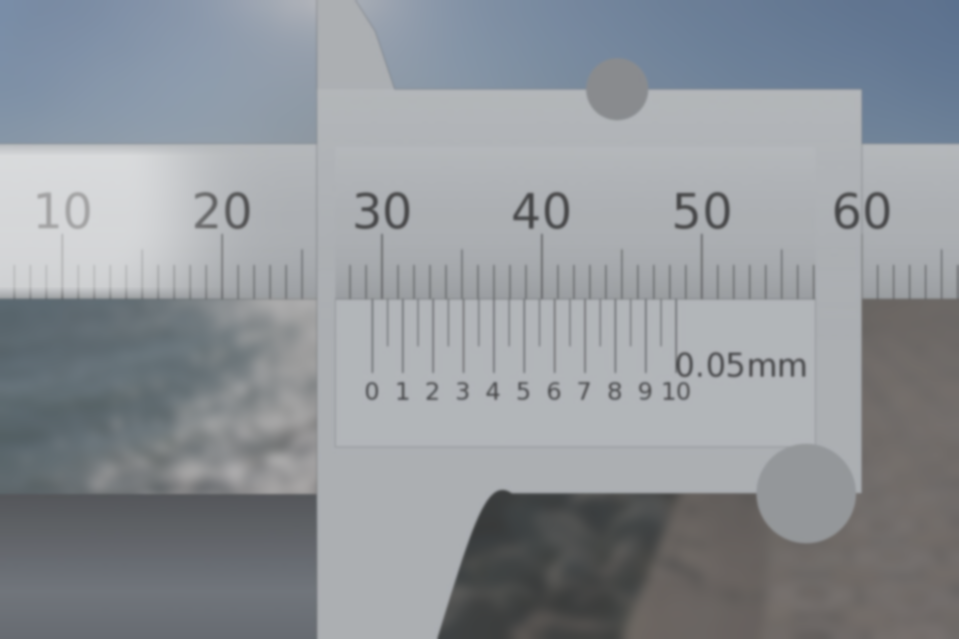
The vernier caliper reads 29.4 mm
